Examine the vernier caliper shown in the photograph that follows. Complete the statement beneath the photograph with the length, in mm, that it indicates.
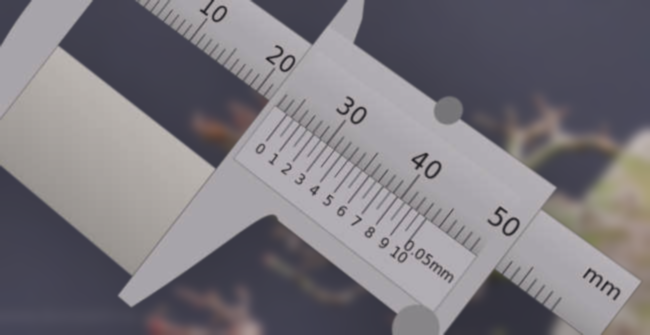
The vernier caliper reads 24.4 mm
